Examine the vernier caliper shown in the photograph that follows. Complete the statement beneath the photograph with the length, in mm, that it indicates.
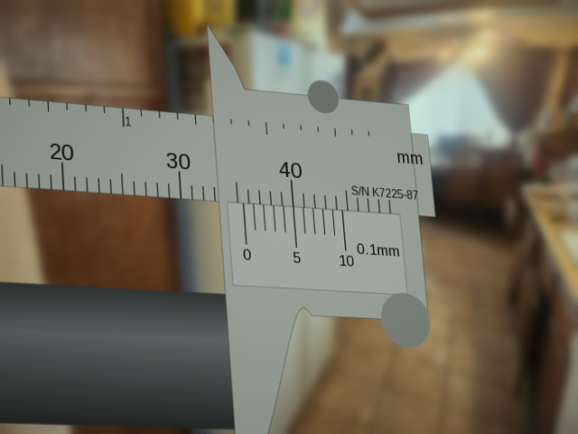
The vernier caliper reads 35.5 mm
